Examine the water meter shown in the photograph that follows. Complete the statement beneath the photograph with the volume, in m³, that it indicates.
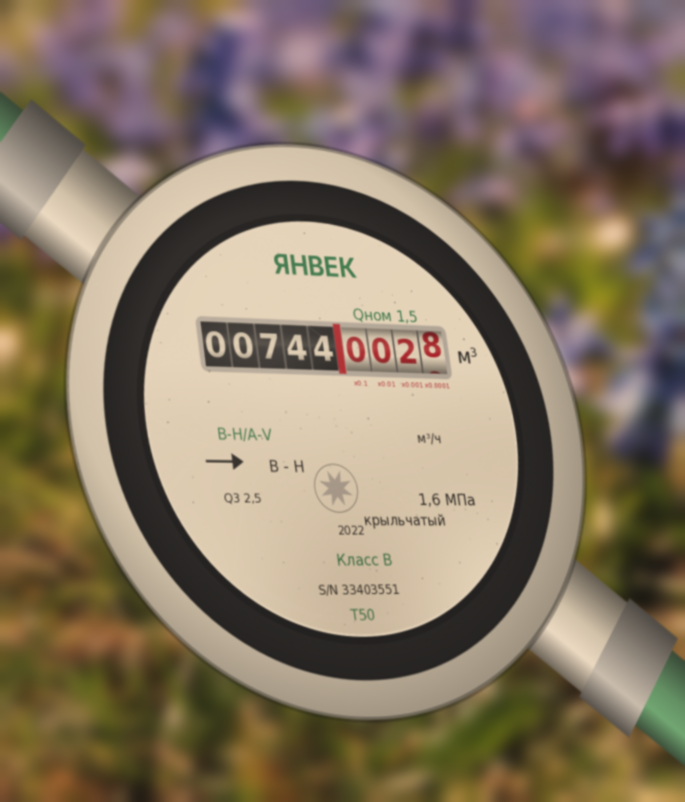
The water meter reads 744.0028 m³
